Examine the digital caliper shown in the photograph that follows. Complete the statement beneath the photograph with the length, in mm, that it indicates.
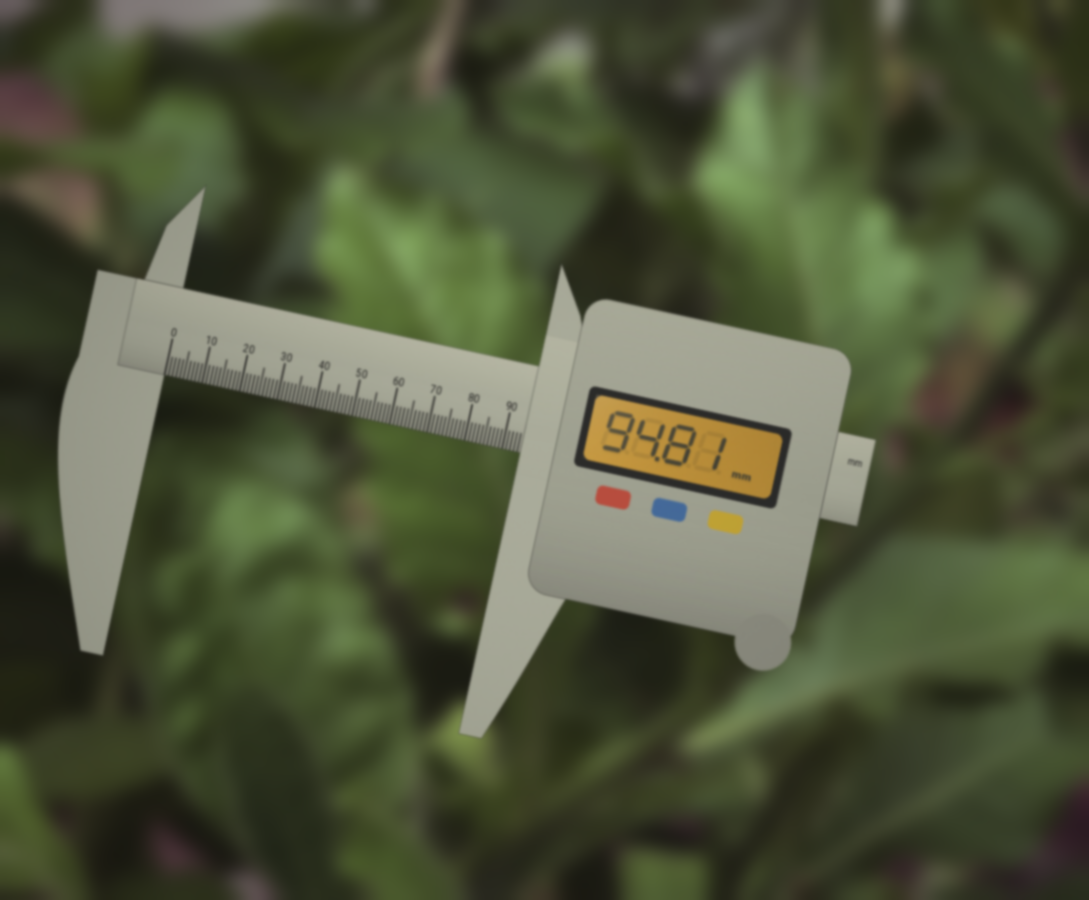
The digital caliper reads 94.81 mm
